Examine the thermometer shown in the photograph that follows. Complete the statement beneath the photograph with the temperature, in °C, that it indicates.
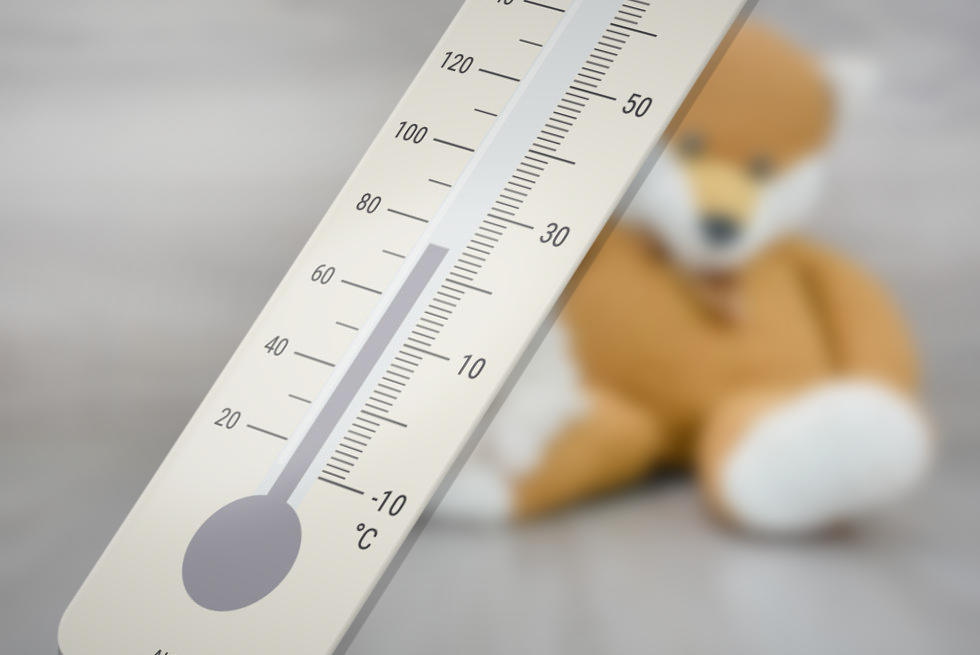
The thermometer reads 24 °C
